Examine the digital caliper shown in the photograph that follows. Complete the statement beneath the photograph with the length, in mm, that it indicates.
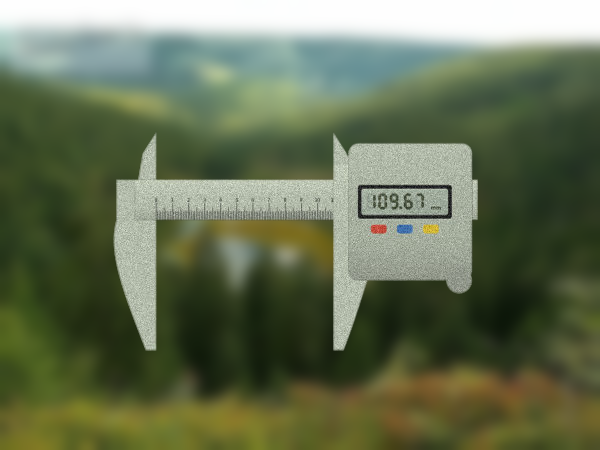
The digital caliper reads 109.67 mm
